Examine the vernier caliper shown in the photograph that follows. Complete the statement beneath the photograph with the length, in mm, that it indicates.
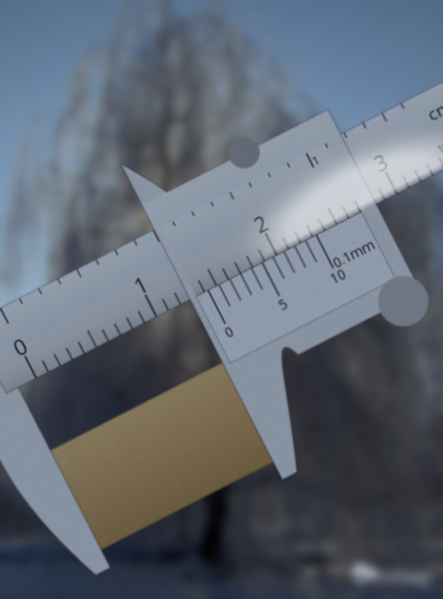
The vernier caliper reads 14.3 mm
